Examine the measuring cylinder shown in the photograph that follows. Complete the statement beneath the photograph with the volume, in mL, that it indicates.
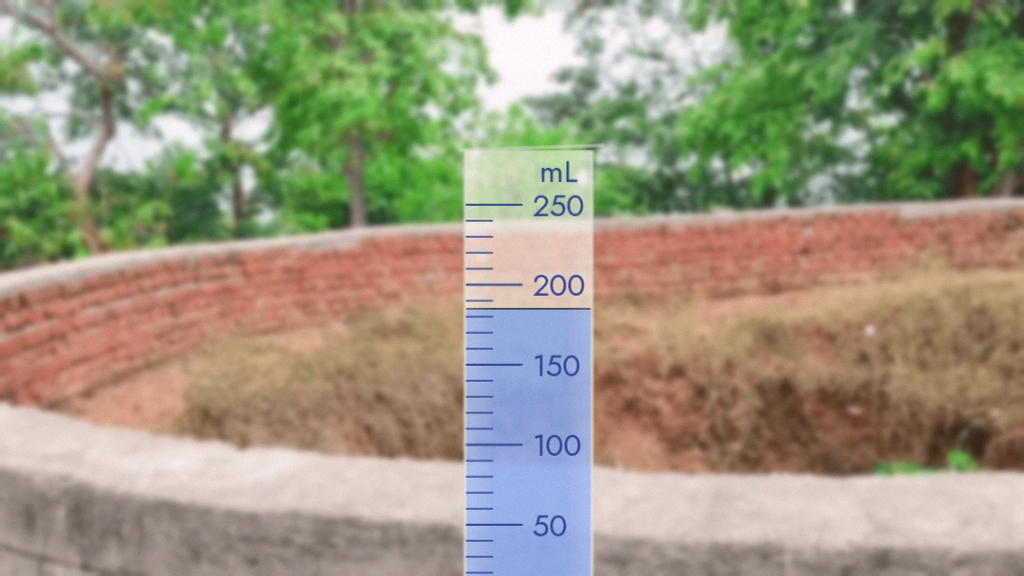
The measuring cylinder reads 185 mL
